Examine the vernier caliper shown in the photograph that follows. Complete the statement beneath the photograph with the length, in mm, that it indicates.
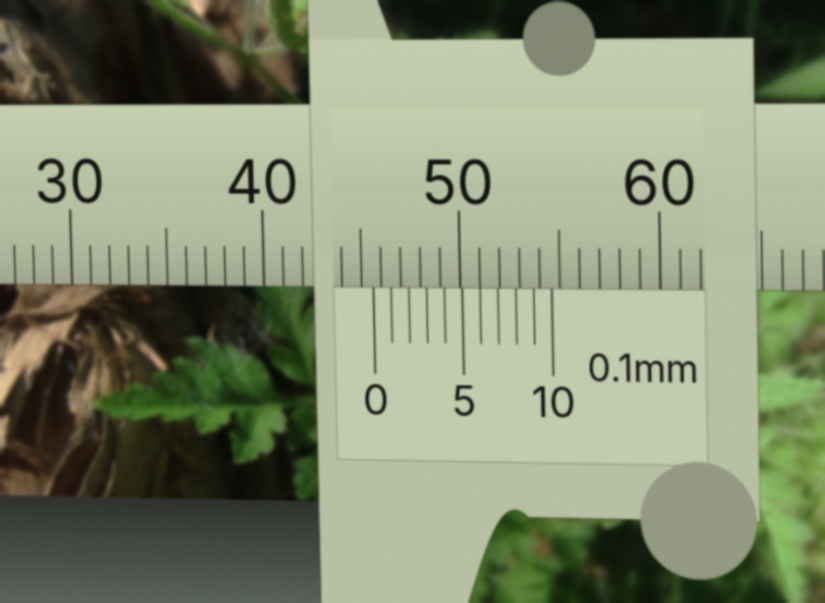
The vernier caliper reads 45.6 mm
